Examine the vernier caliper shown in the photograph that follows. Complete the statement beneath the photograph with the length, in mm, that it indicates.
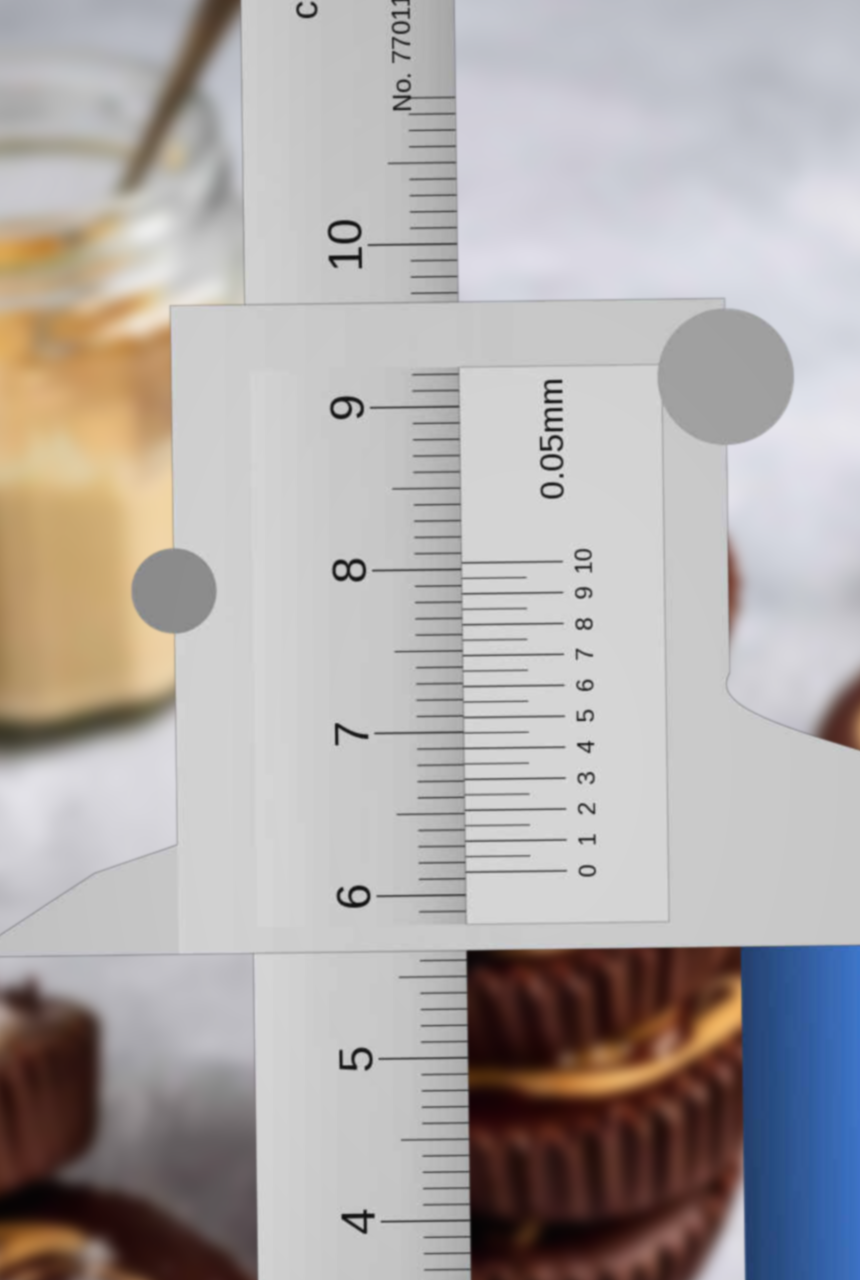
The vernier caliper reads 61.4 mm
